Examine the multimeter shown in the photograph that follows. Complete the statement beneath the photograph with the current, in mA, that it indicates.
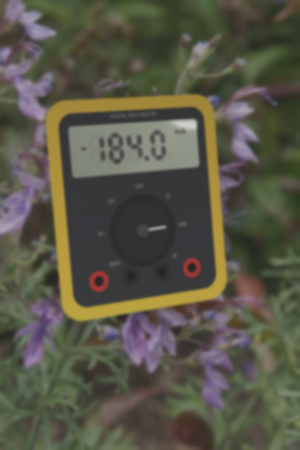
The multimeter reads -184.0 mA
